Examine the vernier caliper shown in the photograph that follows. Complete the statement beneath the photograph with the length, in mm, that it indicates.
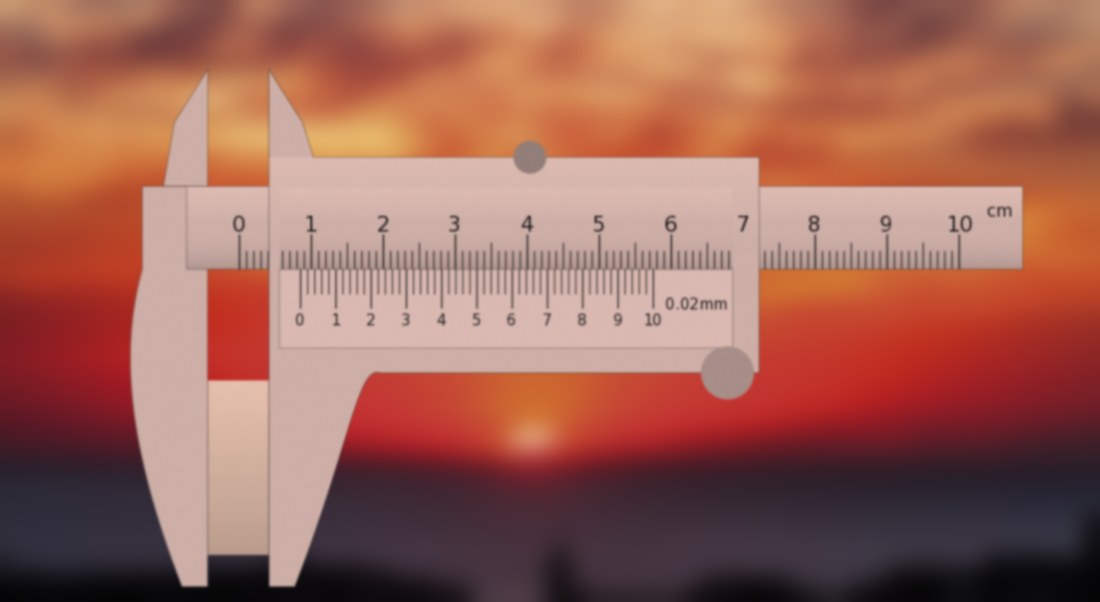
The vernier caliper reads 8.5 mm
